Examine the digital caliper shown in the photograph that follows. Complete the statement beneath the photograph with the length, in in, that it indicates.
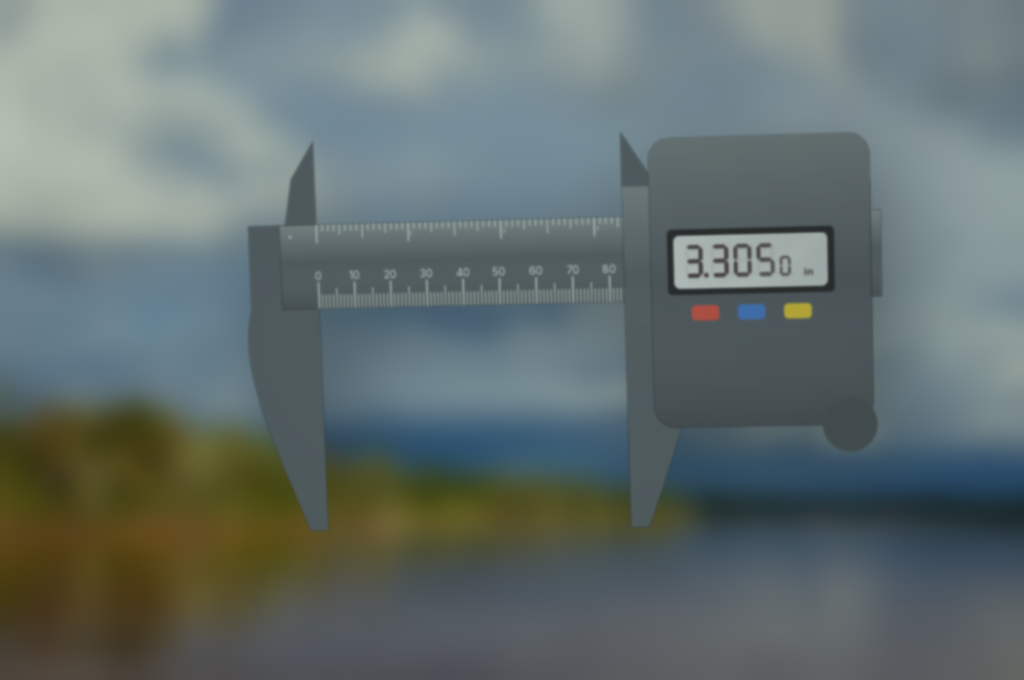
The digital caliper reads 3.3050 in
